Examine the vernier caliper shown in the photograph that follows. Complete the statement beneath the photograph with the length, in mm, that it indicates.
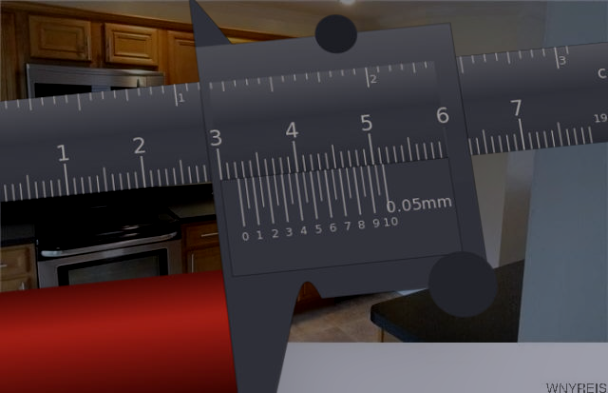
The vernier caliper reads 32.2 mm
